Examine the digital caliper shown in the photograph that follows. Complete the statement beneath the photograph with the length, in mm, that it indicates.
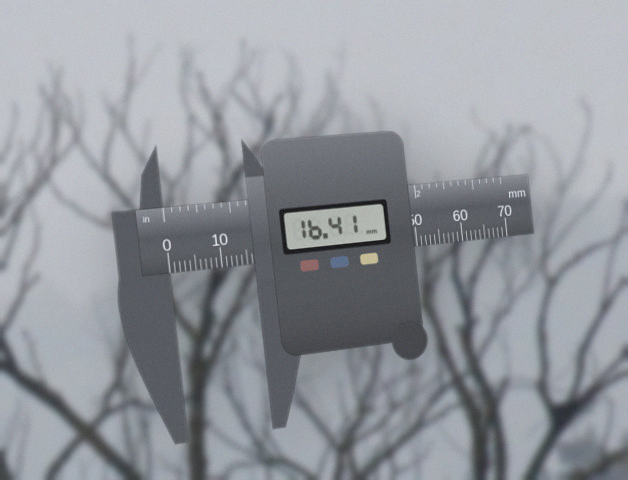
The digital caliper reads 16.41 mm
